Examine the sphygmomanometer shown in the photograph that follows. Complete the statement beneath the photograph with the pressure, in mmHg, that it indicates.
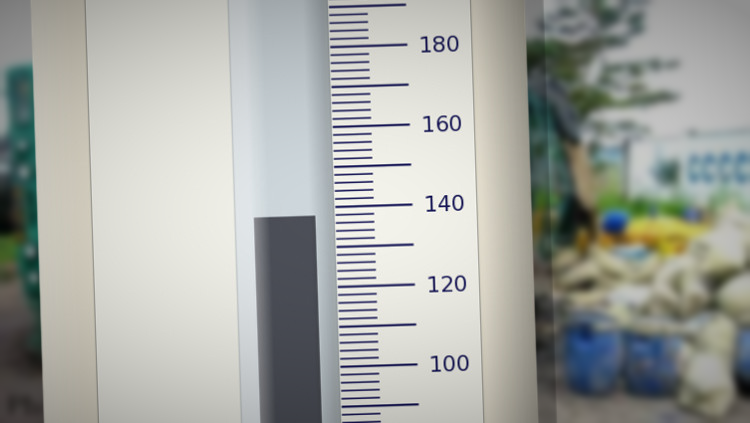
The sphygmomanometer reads 138 mmHg
